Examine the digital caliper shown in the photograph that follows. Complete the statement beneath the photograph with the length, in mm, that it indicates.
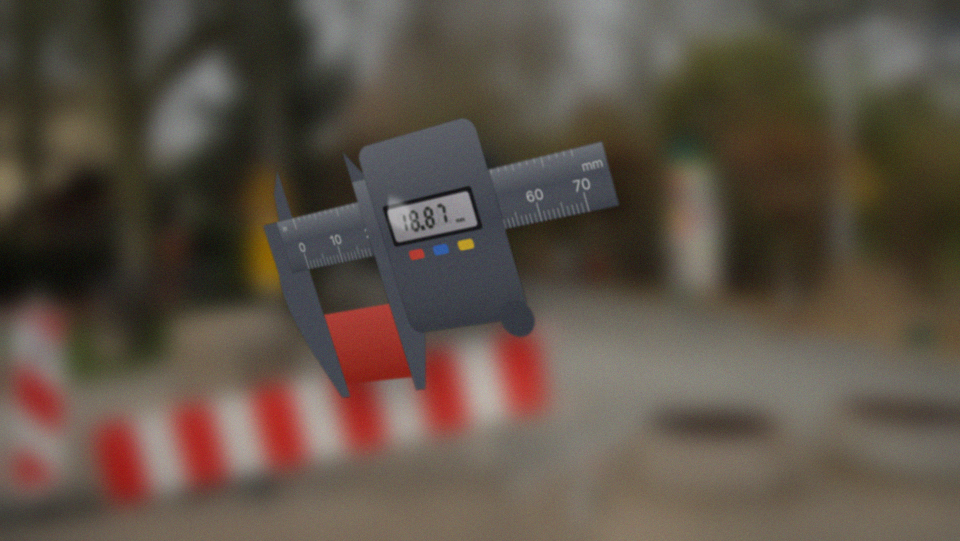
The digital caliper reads 18.87 mm
